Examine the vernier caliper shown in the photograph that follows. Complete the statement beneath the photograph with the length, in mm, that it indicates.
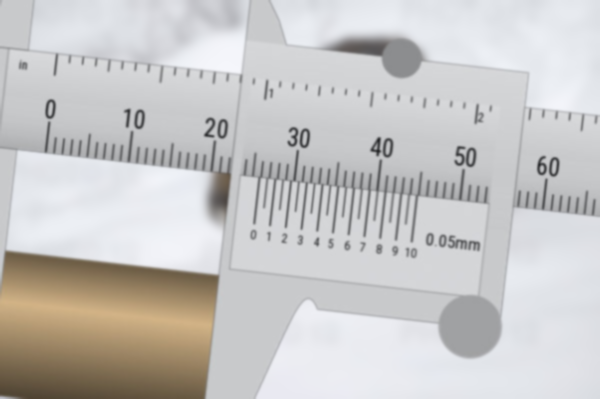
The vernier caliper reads 25.8 mm
